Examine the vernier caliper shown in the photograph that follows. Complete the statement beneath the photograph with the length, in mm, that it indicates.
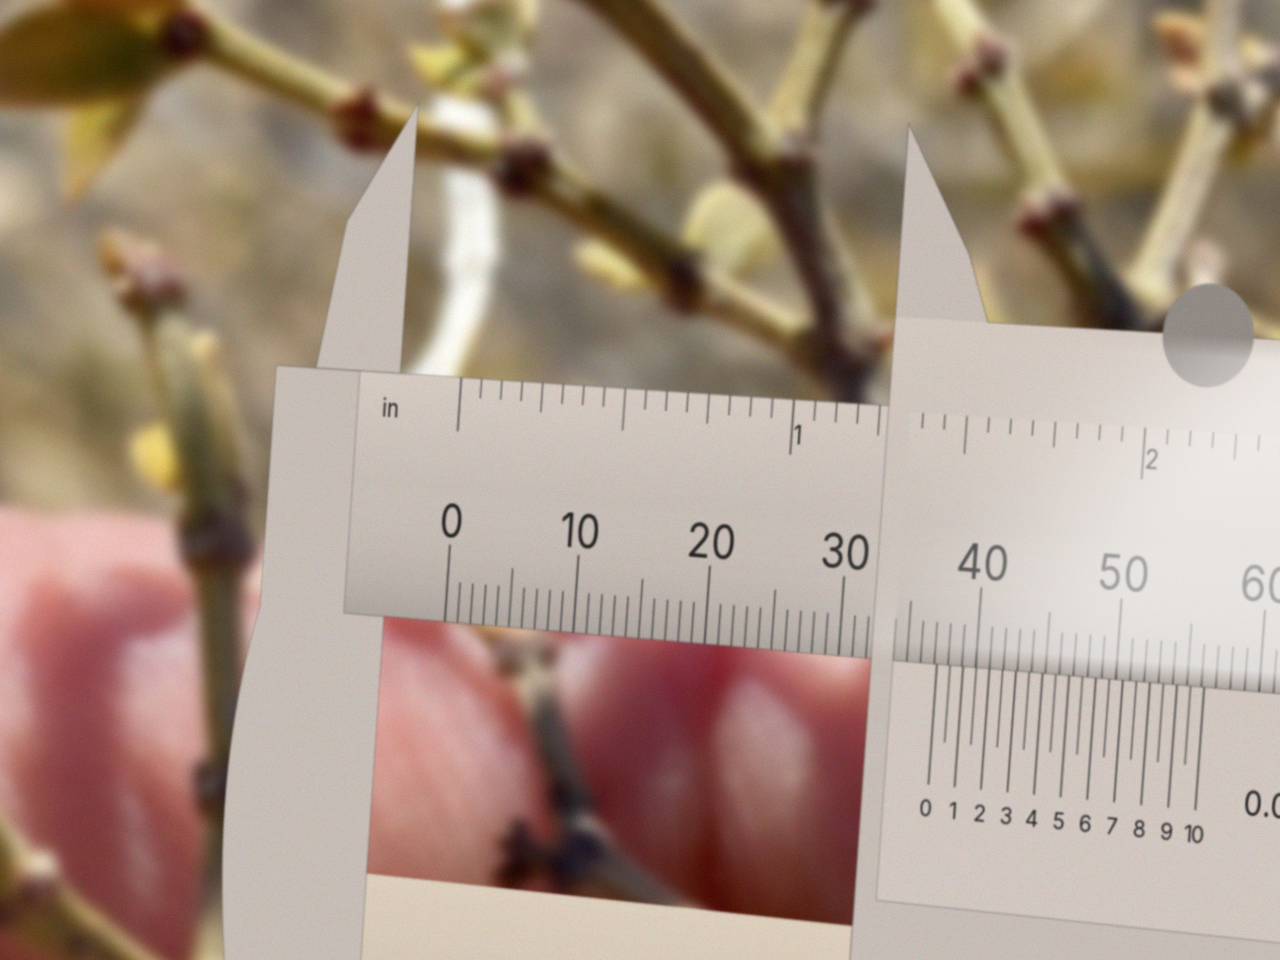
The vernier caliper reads 37.2 mm
